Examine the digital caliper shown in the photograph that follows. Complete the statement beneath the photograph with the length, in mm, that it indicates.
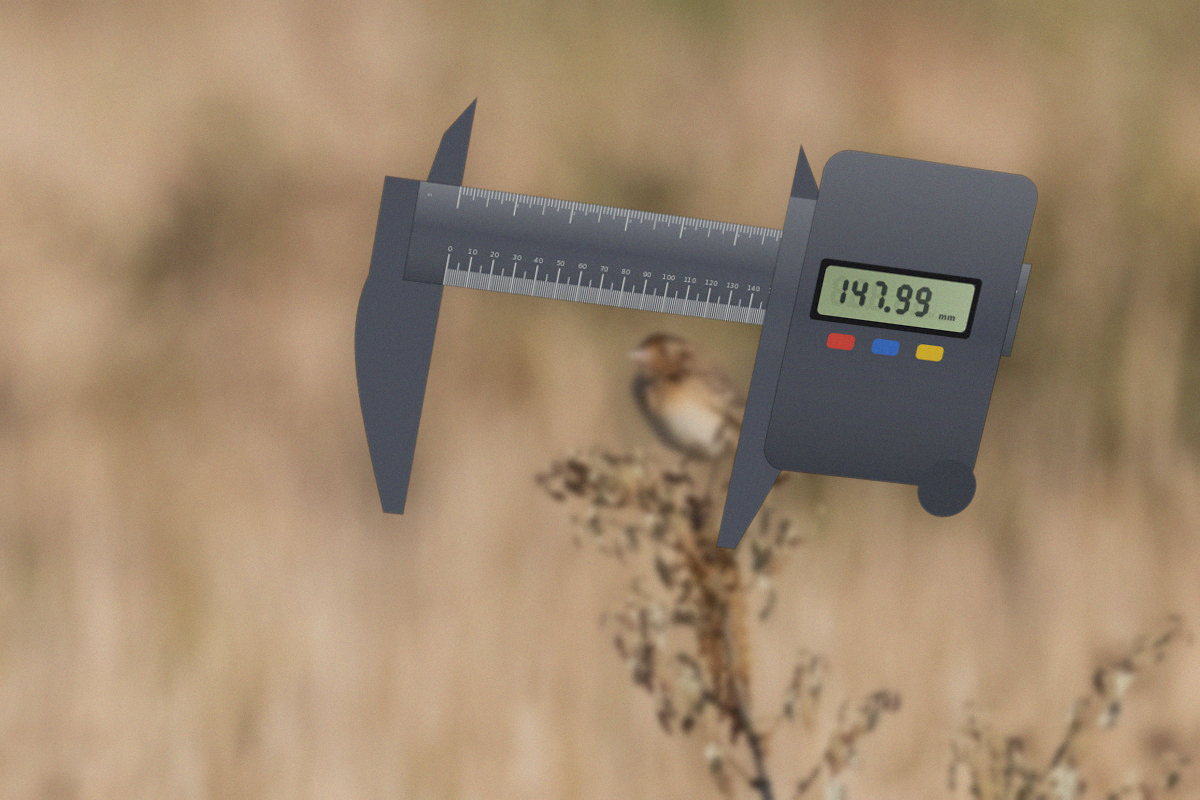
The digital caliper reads 147.99 mm
